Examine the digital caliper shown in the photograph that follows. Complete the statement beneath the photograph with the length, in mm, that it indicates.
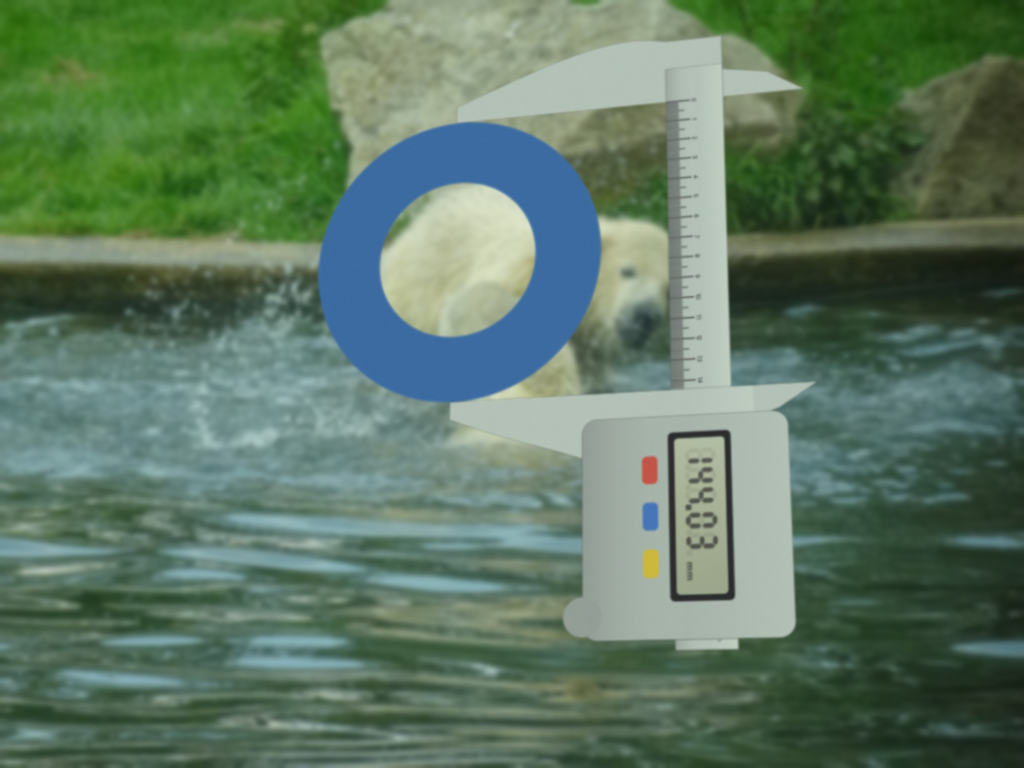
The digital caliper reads 144.03 mm
